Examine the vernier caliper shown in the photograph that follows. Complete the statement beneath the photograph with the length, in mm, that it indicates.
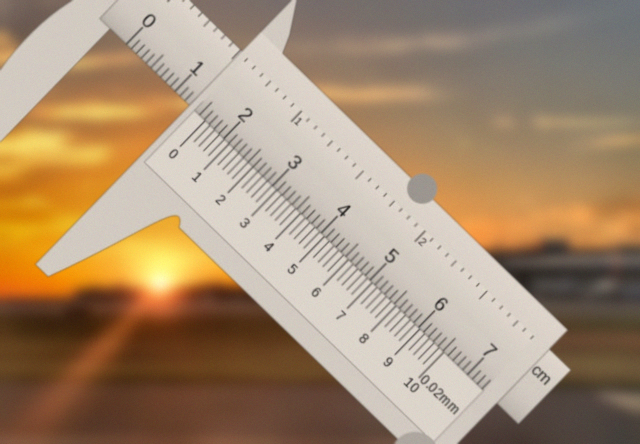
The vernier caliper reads 16.2 mm
